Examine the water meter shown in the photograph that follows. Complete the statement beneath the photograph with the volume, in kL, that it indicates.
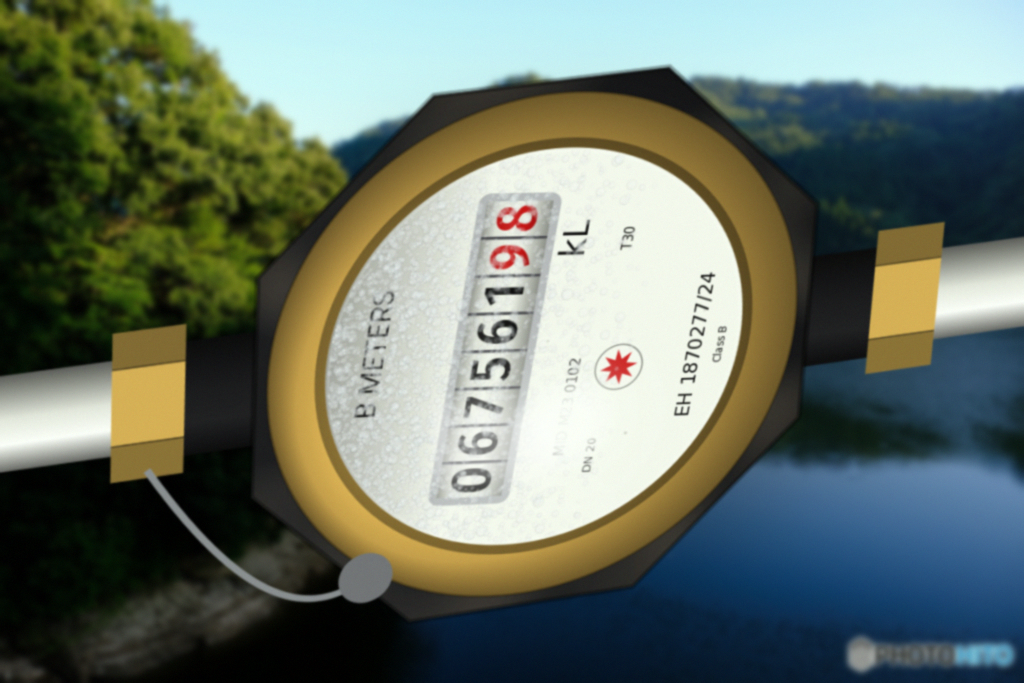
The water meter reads 67561.98 kL
